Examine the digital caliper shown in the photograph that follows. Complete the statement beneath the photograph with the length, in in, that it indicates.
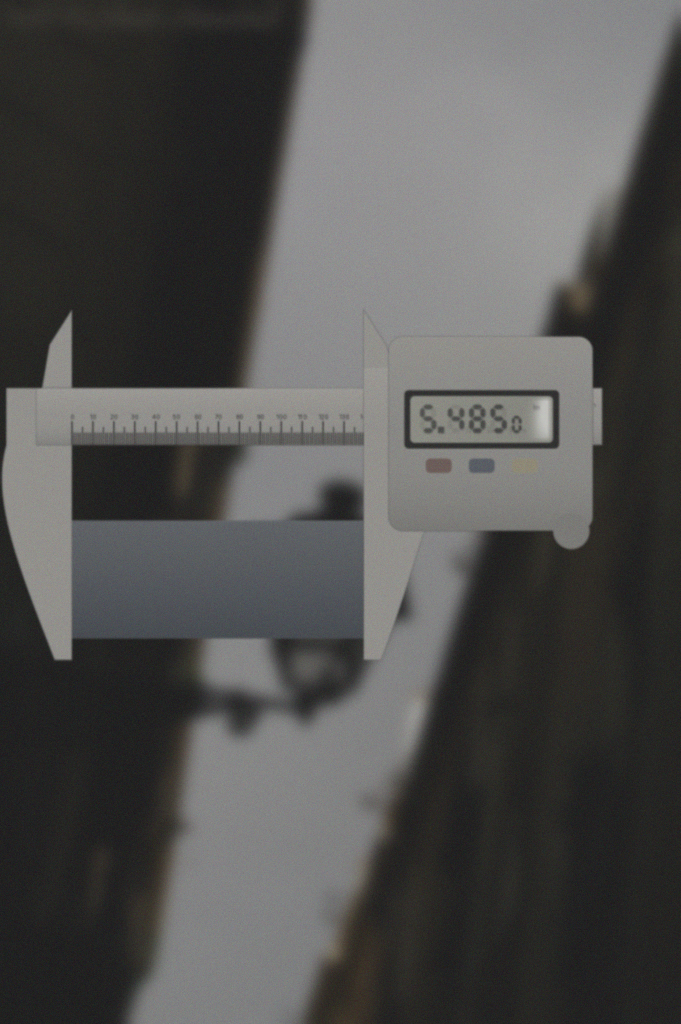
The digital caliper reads 5.4850 in
